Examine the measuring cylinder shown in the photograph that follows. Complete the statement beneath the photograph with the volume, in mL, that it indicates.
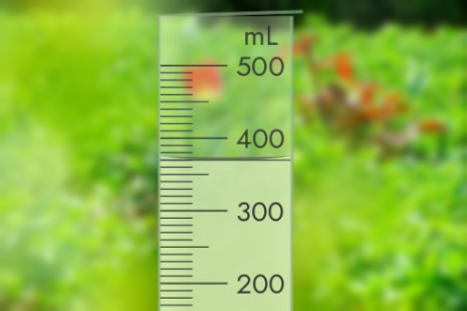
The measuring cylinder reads 370 mL
